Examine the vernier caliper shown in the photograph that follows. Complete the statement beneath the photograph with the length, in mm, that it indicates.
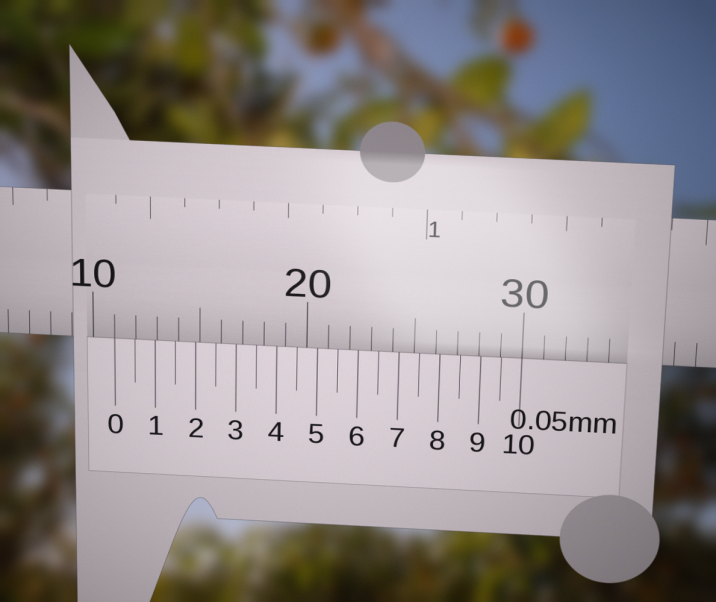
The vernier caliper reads 11.00 mm
